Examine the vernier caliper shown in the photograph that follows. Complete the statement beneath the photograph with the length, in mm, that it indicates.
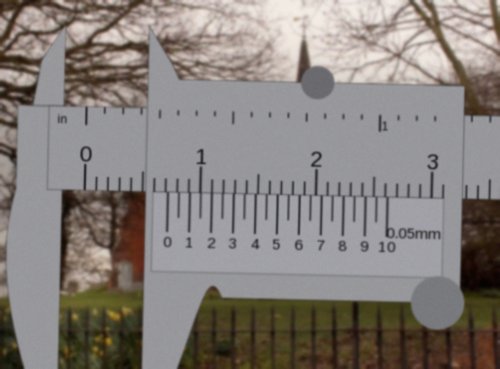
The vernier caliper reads 7.2 mm
